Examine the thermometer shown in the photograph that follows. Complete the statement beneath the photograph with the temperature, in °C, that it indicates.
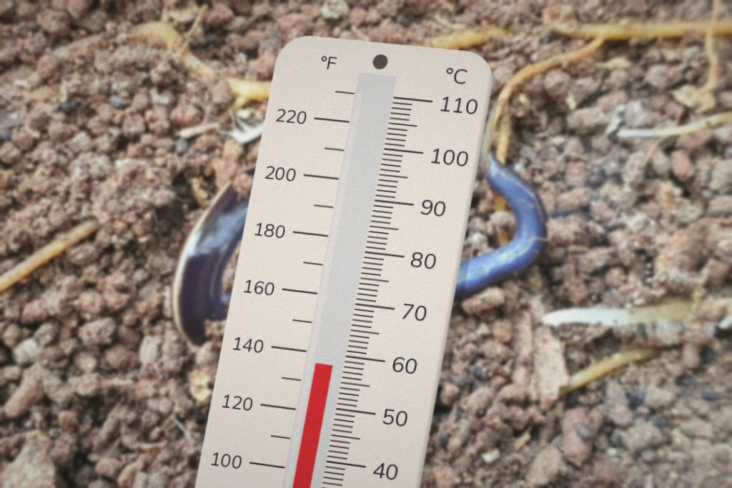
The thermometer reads 58 °C
